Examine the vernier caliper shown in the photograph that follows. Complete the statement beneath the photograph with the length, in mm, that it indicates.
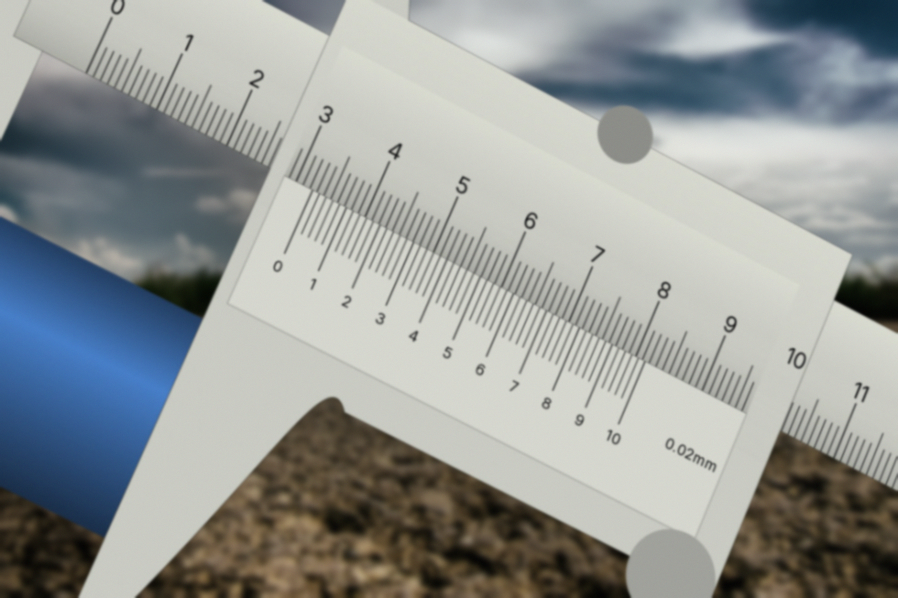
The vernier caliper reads 32.4 mm
